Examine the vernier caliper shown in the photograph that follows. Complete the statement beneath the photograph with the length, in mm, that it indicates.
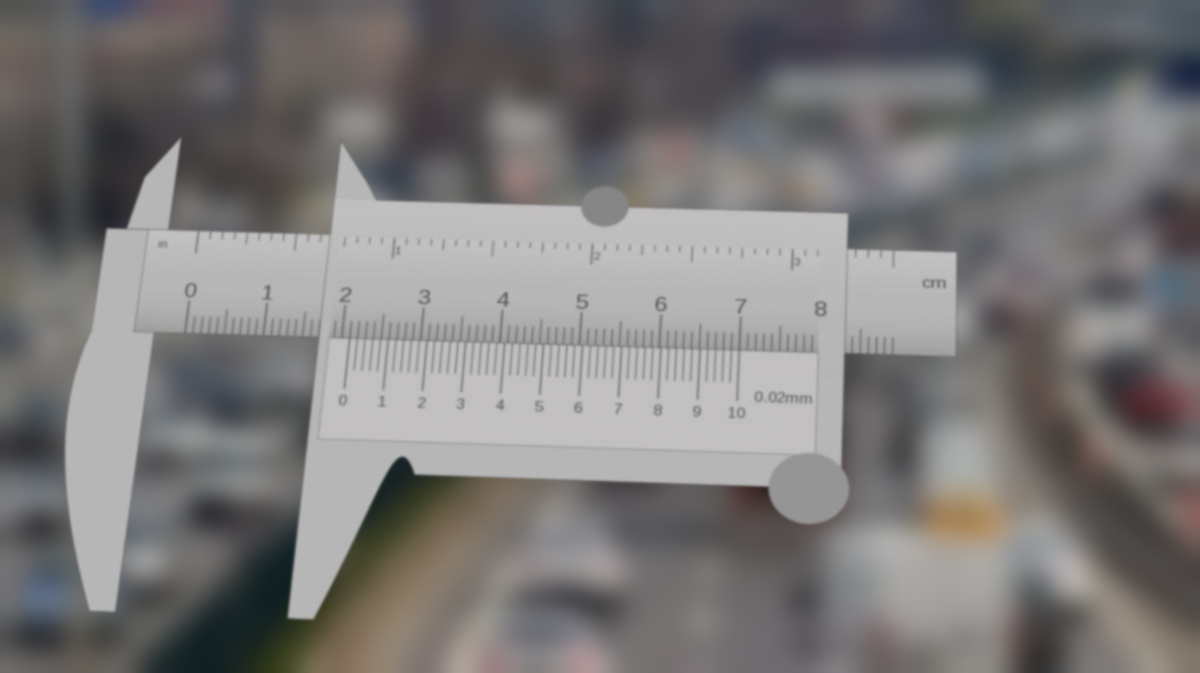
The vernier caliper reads 21.0 mm
